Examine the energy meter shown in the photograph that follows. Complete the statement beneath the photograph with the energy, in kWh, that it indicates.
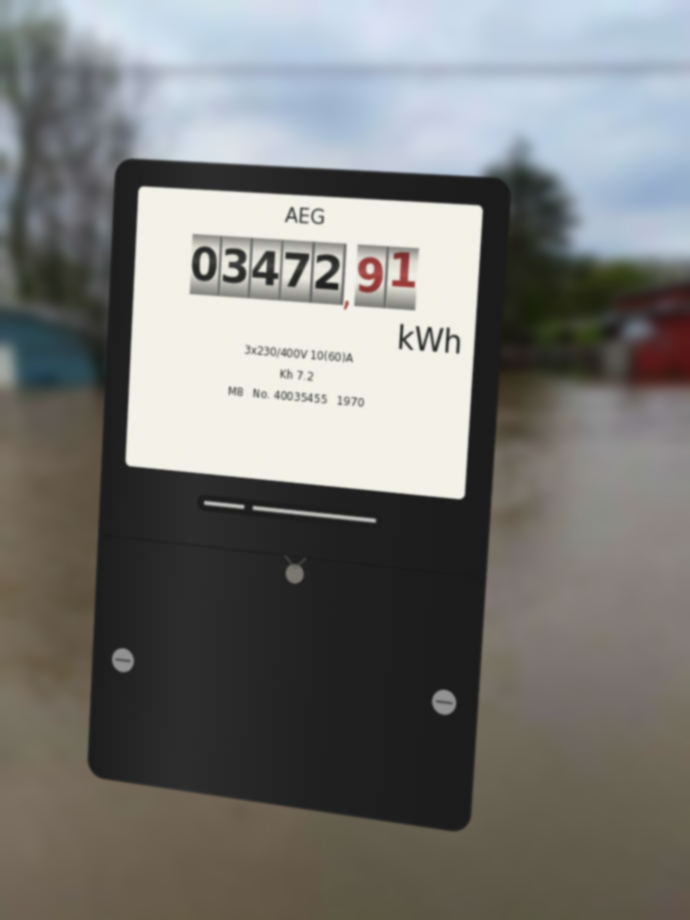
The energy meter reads 3472.91 kWh
